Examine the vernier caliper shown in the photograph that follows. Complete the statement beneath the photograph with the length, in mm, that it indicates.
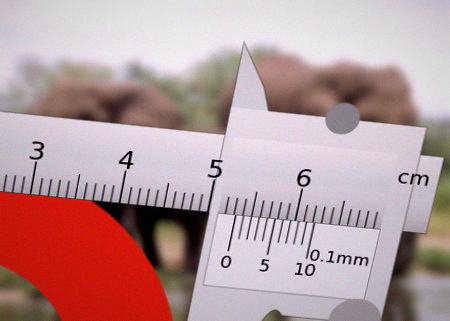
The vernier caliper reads 53.2 mm
